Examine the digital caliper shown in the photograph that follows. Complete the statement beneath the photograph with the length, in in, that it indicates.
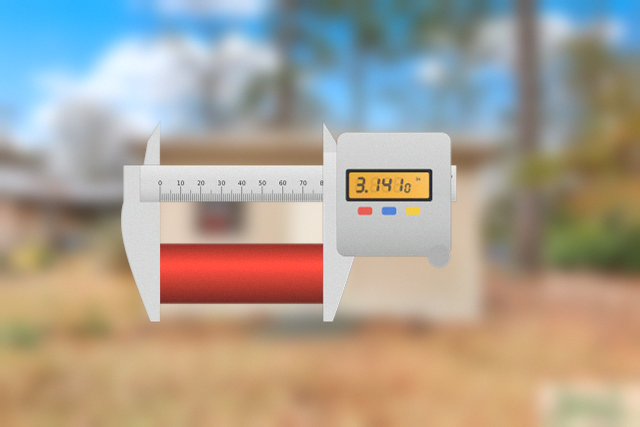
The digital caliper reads 3.1410 in
